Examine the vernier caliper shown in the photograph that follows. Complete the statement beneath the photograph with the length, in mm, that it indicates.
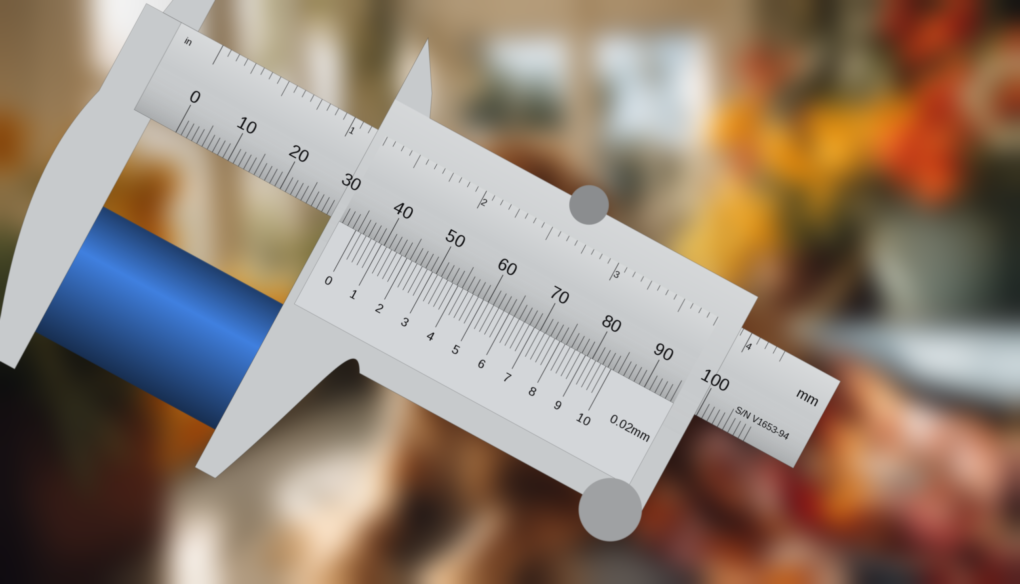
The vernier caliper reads 34.6 mm
